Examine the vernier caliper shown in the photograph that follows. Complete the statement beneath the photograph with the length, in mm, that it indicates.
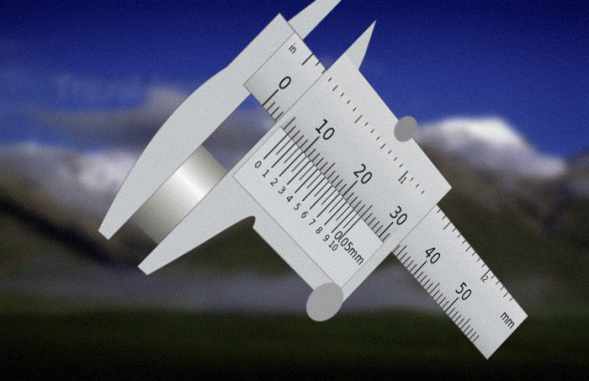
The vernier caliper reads 6.0 mm
